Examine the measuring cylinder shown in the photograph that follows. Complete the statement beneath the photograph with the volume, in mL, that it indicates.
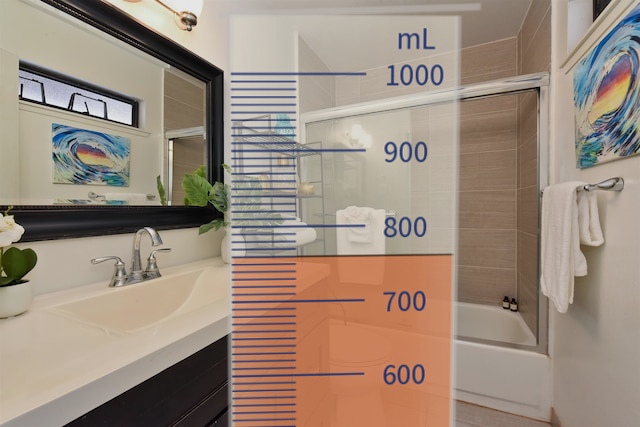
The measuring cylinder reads 760 mL
